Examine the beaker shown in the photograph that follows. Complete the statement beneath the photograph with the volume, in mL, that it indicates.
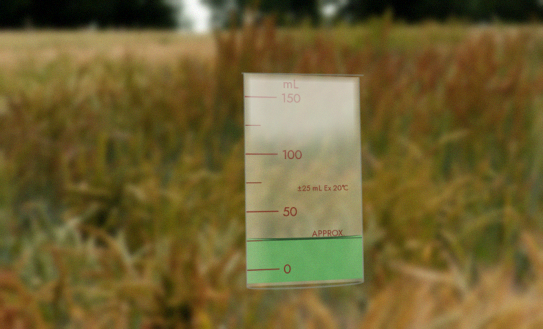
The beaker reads 25 mL
